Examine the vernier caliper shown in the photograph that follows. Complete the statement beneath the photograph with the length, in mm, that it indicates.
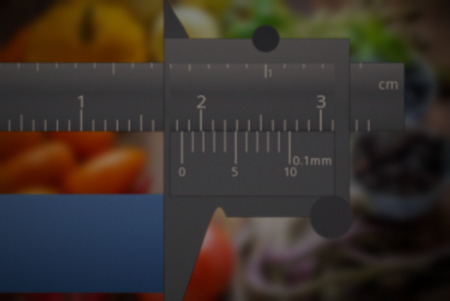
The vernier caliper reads 18.4 mm
